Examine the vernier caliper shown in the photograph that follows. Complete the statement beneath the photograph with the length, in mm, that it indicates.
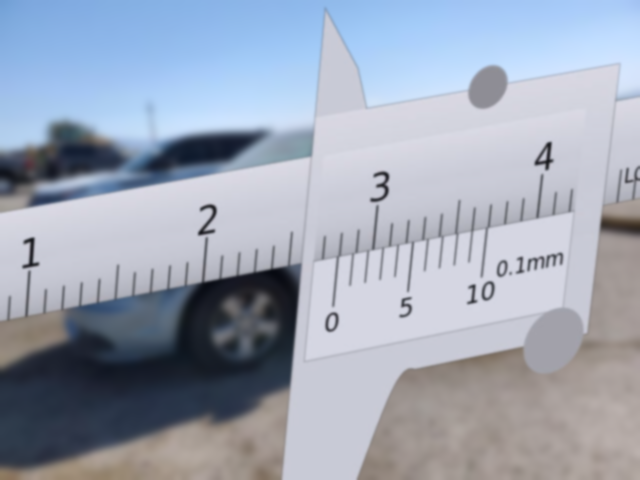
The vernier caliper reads 27.9 mm
